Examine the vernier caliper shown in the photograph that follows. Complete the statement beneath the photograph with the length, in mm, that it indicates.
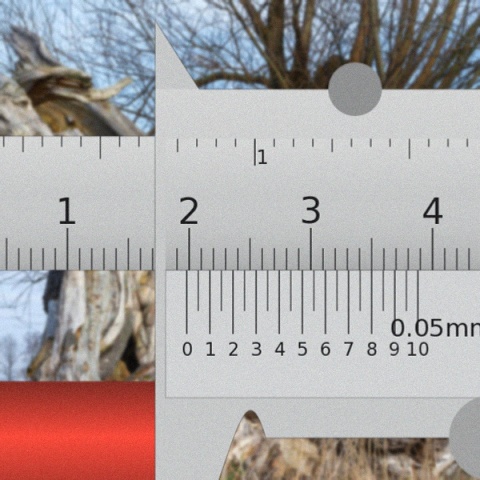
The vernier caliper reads 19.8 mm
